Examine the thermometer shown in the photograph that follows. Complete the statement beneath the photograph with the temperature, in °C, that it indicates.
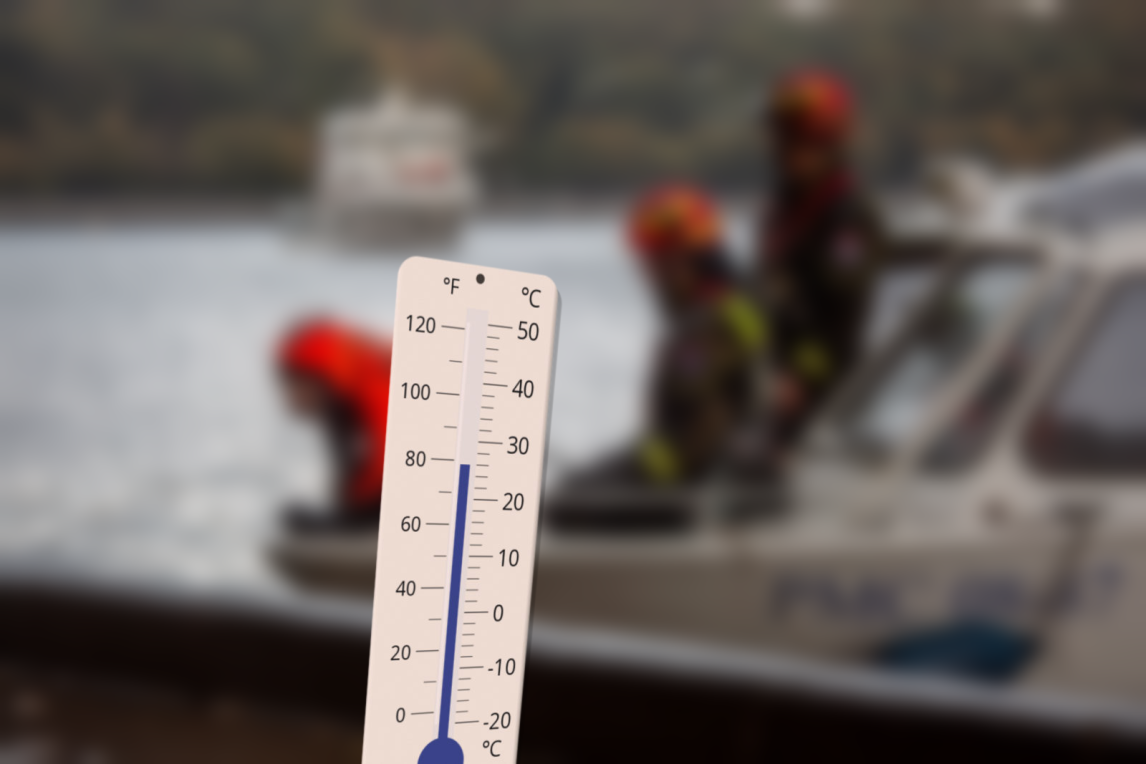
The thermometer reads 26 °C
